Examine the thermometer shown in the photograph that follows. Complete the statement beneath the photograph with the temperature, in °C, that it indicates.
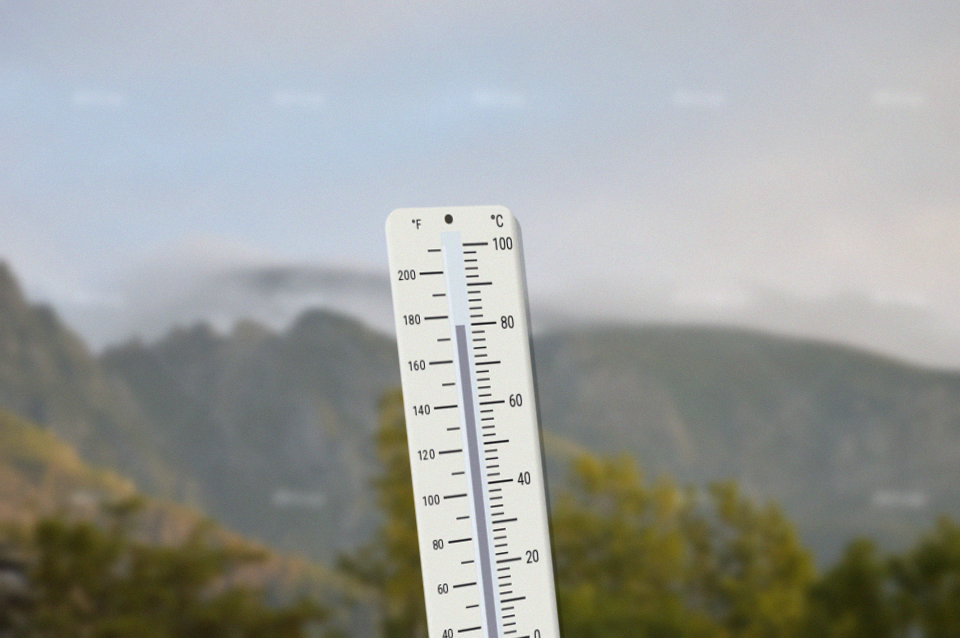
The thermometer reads 80 °C
